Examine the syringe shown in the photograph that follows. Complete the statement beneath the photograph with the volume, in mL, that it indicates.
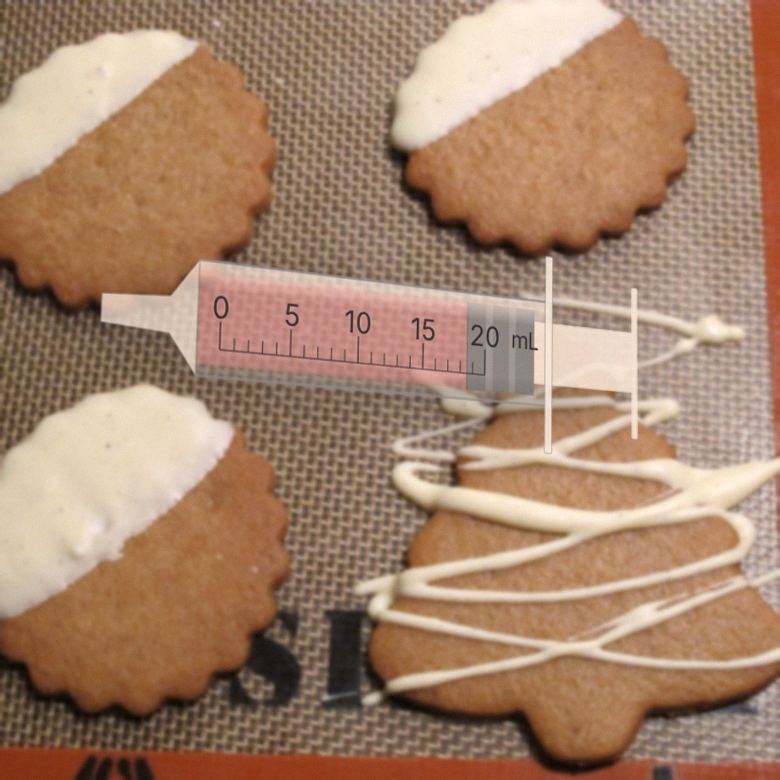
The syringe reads 18.5 mL
